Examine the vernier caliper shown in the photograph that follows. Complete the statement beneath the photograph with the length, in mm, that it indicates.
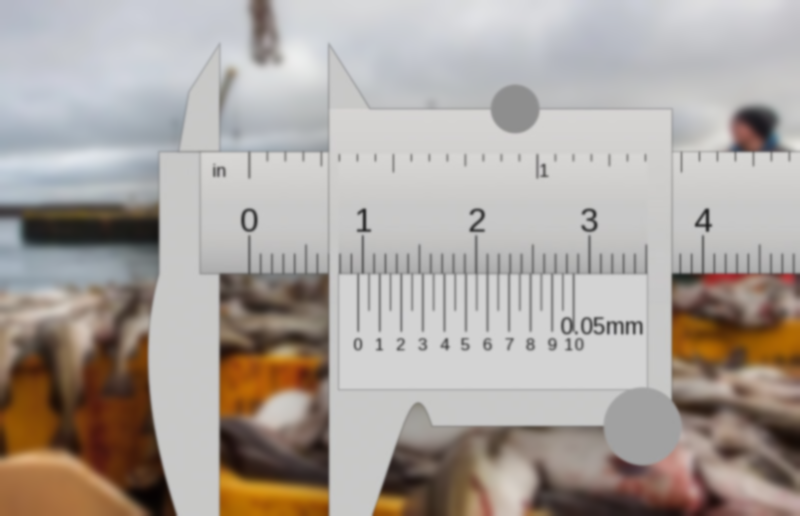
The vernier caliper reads 9.6 mm
